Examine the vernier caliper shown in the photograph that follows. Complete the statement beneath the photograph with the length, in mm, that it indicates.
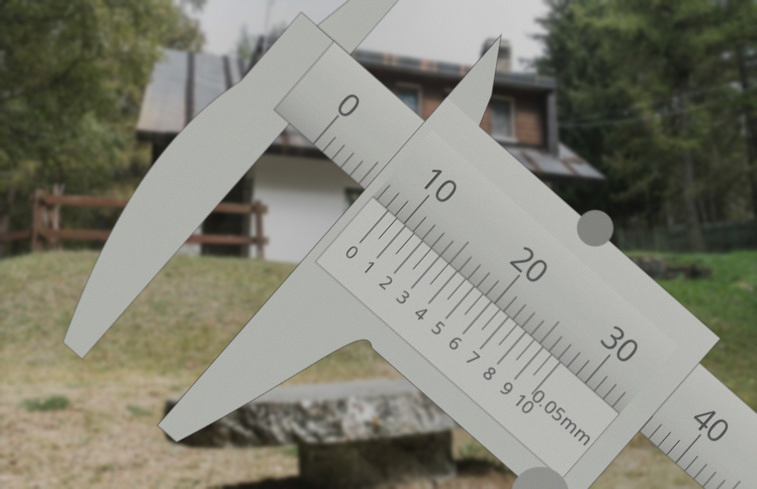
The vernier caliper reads 8.3 mm
